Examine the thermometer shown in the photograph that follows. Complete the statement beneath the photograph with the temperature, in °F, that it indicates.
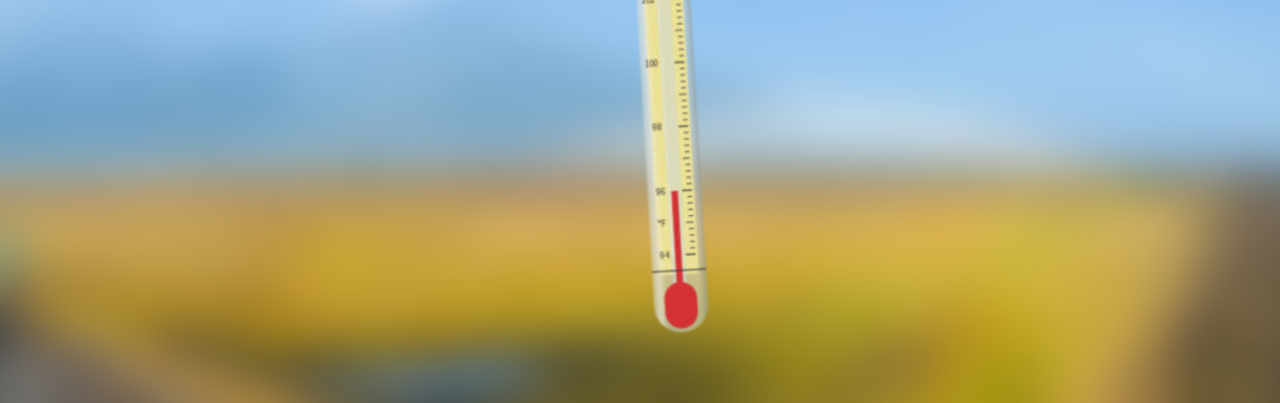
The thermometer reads 96 °F
